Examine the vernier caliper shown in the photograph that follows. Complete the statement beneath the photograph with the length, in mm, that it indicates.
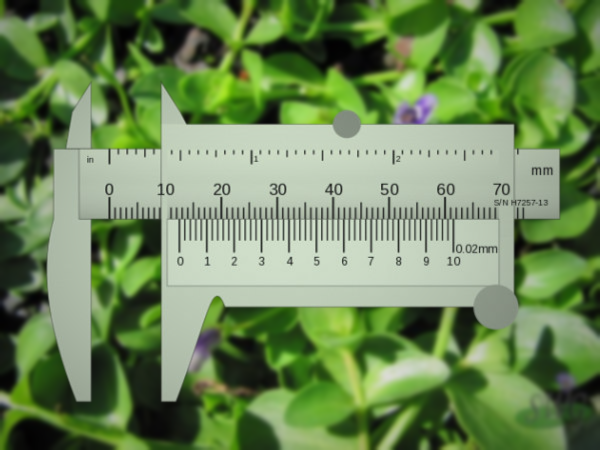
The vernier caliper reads 12.5 mm
